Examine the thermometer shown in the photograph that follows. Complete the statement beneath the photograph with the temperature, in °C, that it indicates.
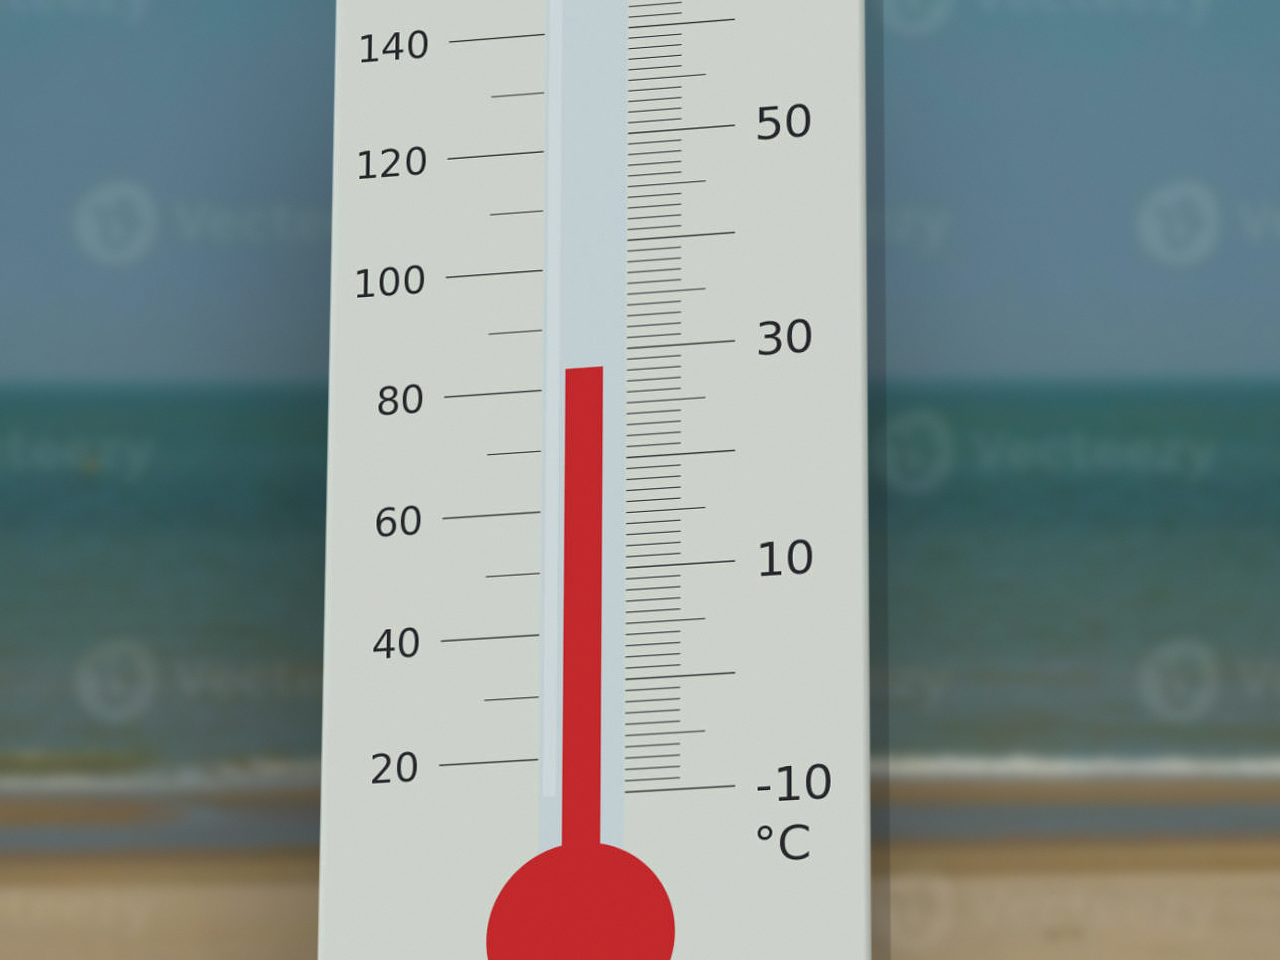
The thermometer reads 28.5 °C
